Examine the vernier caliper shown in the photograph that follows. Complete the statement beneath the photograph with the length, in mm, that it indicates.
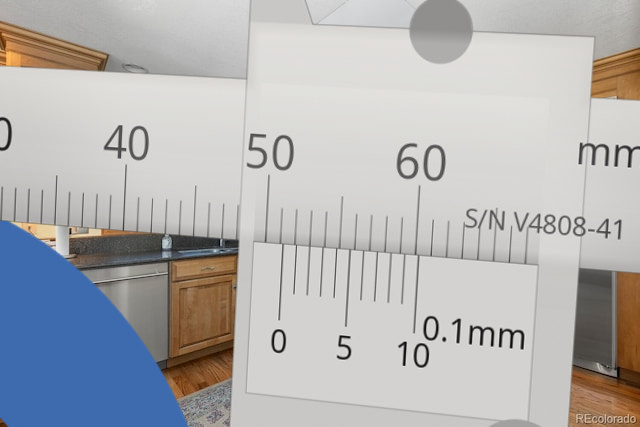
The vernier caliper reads 51.2 mm
